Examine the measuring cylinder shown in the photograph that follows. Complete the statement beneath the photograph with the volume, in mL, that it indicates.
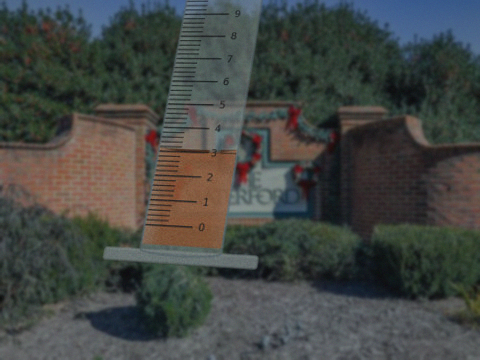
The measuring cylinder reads 3 mL
